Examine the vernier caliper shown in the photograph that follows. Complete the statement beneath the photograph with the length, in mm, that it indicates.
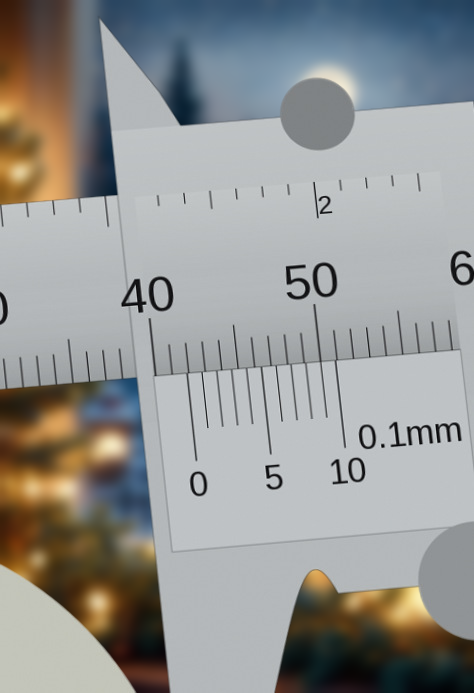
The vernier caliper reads 41.9 mm
